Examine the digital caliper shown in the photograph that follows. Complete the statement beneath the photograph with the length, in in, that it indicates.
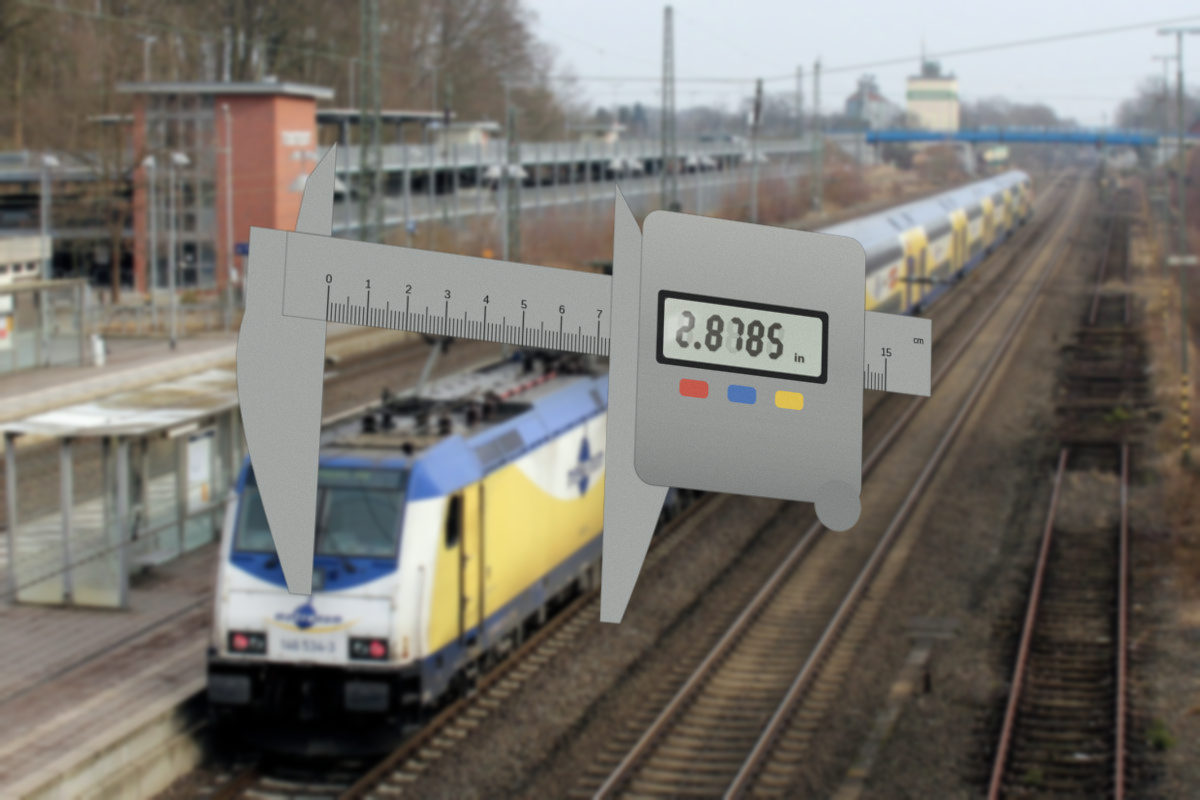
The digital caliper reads 2.8785 in
